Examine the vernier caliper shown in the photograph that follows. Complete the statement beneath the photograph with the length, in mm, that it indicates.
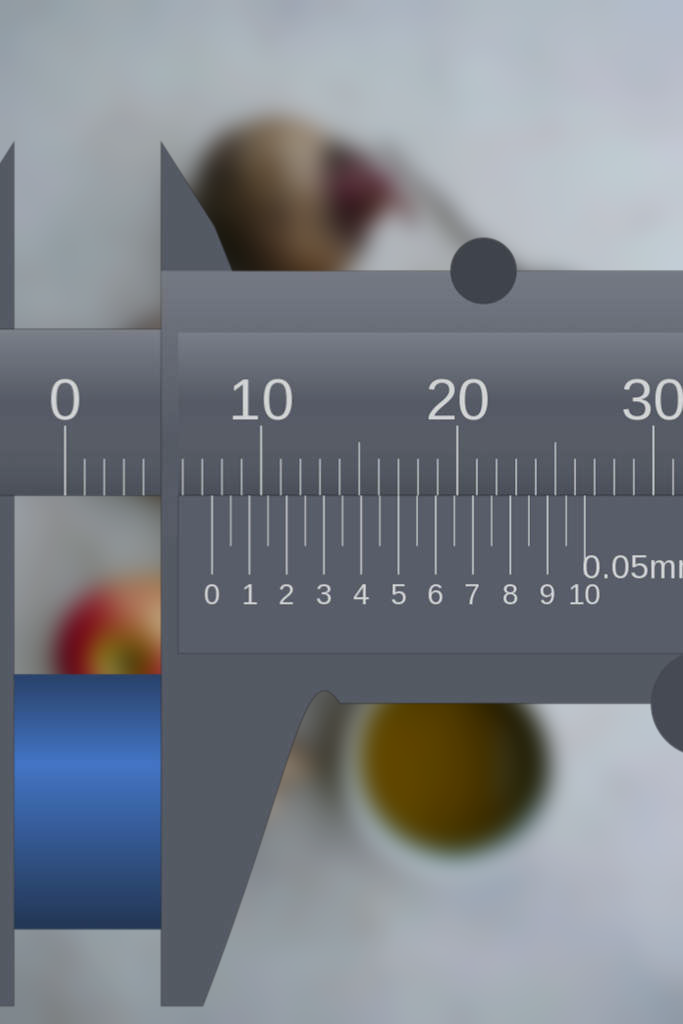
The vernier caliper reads 7.5 mm
